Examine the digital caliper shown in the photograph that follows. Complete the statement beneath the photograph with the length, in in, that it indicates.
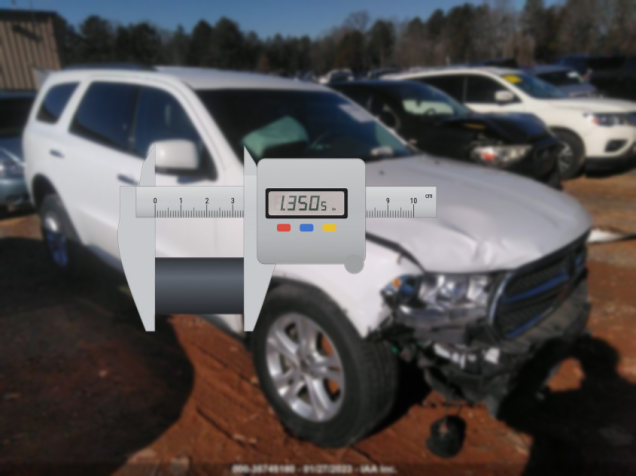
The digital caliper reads 1.3505 in
